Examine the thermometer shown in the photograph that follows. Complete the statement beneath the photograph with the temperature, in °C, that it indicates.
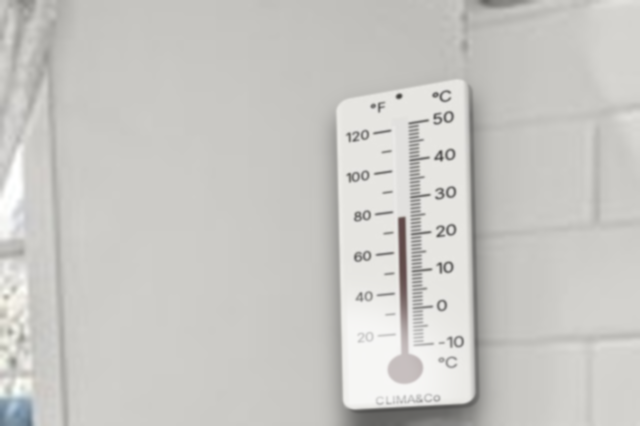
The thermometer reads 25 °C
